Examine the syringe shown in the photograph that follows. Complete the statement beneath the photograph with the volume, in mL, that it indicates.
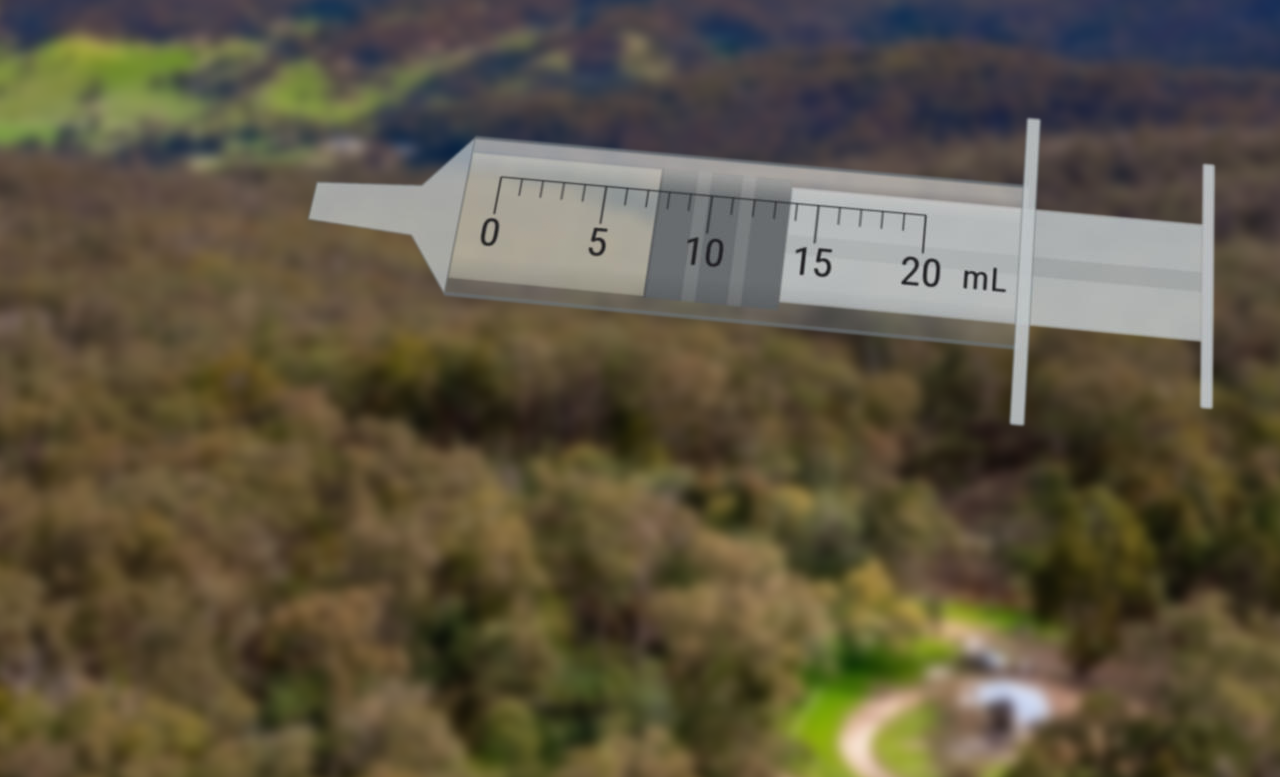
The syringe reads 7.5 mL
